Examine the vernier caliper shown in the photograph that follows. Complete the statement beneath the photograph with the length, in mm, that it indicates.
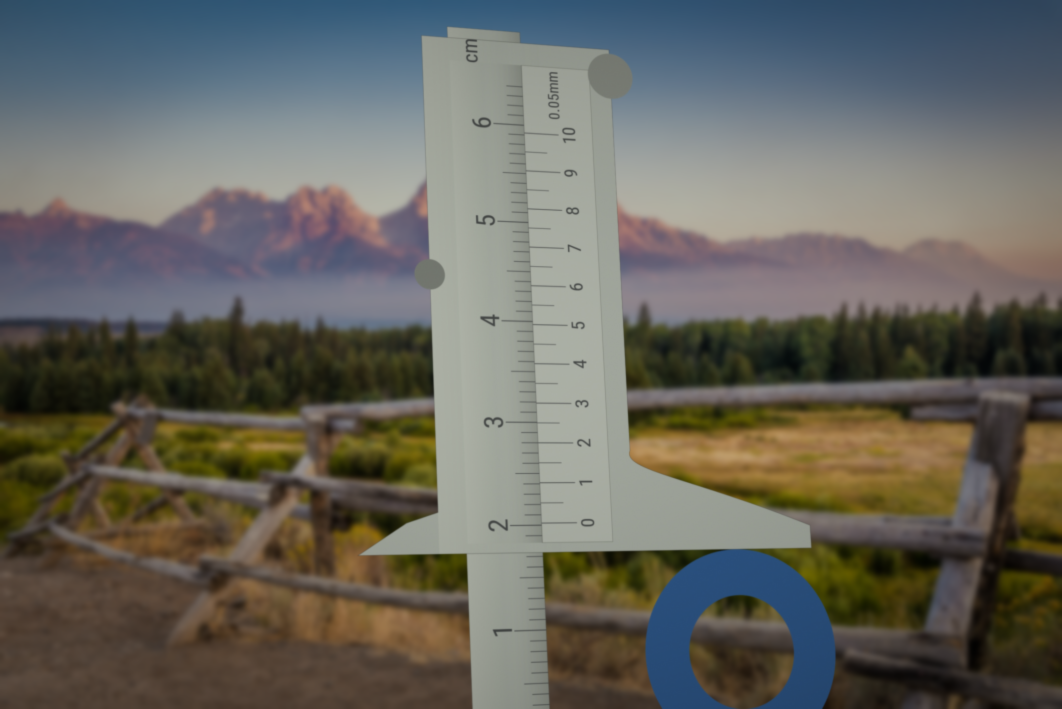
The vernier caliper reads 20.2 mm
